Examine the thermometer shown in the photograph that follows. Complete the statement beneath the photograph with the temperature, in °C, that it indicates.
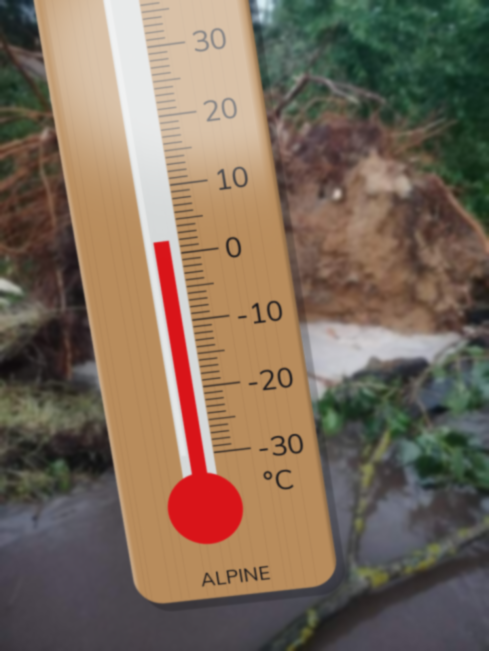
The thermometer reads 2 °C
